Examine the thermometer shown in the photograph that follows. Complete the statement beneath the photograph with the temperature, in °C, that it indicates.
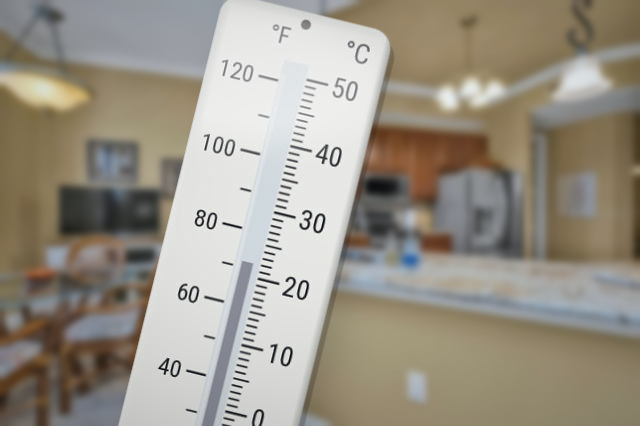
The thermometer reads 22 °C
